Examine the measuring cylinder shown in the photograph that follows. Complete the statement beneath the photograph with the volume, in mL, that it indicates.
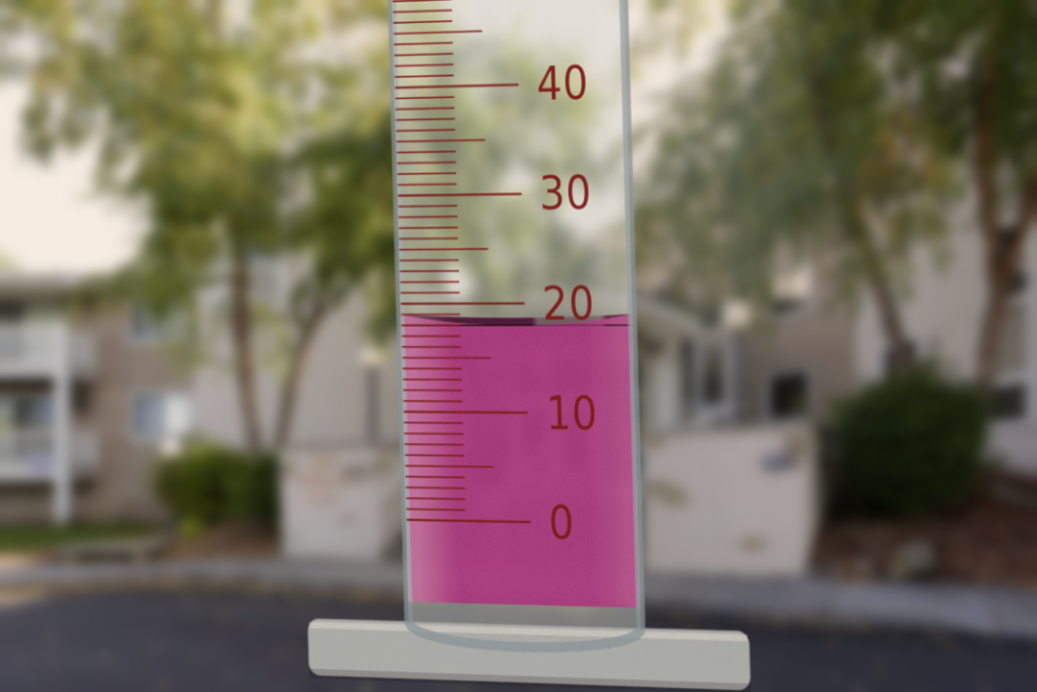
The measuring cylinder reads 18 mL
